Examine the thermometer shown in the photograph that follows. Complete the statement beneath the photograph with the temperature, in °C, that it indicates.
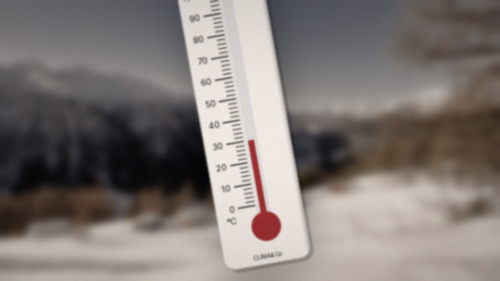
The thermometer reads 30 °C
